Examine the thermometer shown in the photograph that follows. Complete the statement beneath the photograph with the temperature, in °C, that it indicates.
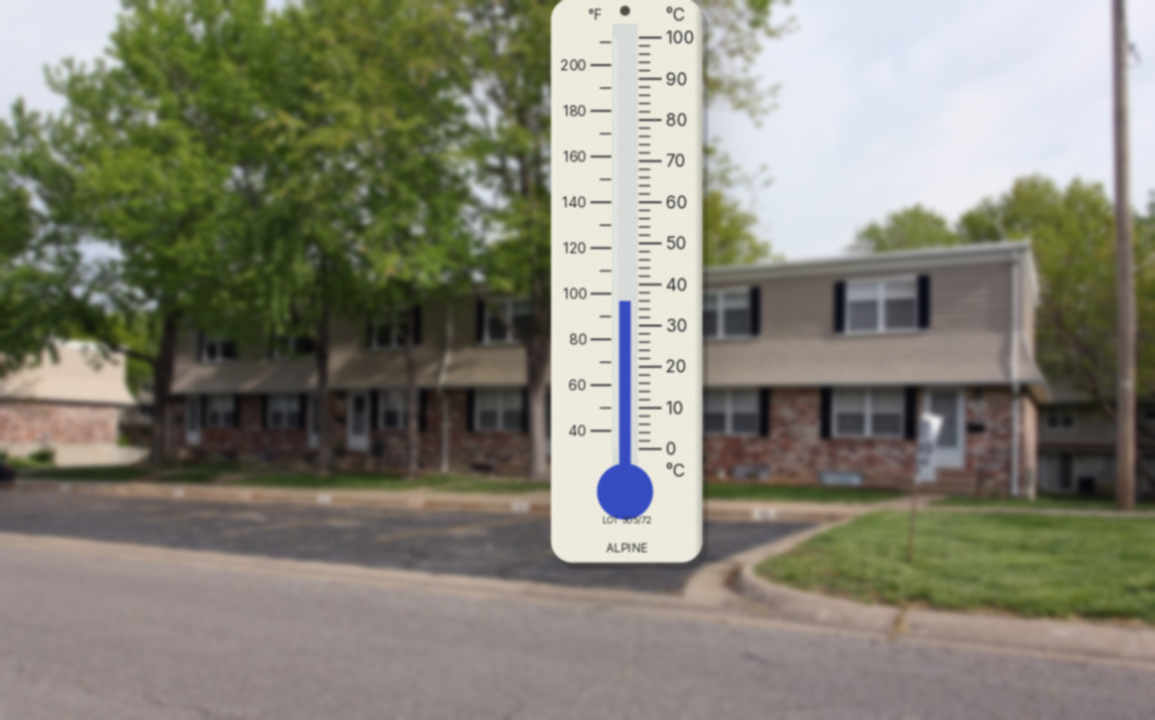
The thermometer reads 36 °C
